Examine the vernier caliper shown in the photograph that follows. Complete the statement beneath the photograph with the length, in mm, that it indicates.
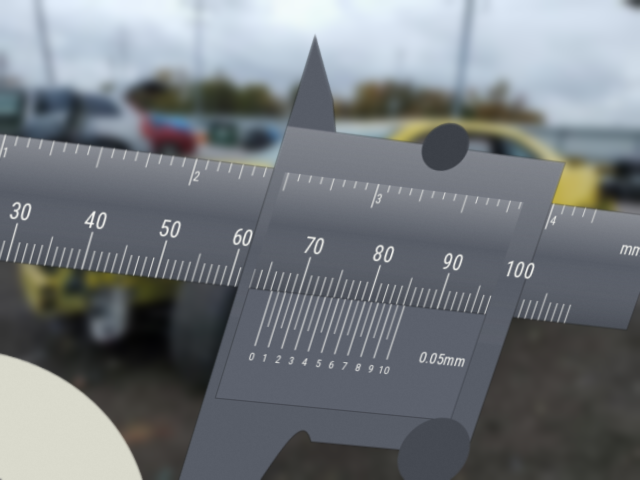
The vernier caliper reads 66.2 mm
